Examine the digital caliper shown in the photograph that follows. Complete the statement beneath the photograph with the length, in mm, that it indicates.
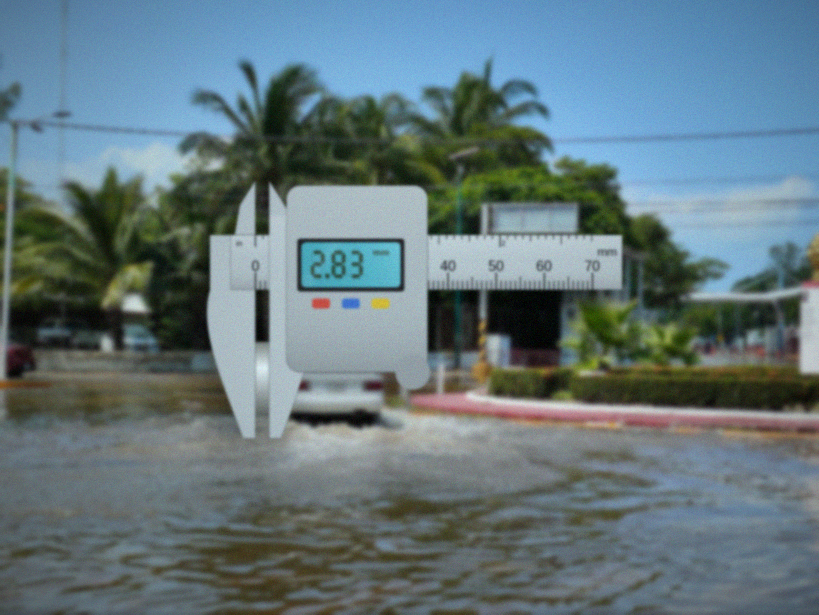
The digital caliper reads 2.83 mm
